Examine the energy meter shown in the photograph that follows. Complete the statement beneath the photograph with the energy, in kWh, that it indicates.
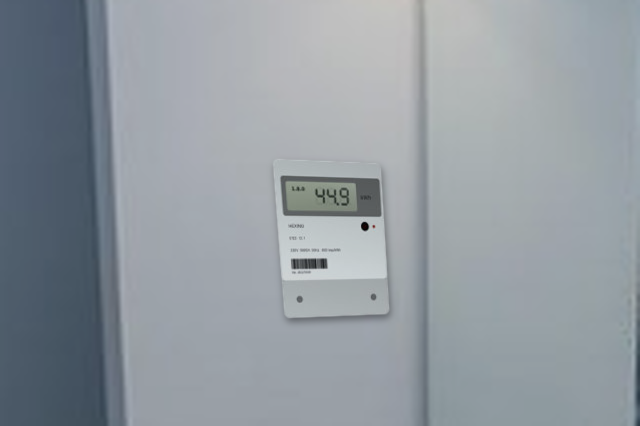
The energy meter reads 44.9 kWh
